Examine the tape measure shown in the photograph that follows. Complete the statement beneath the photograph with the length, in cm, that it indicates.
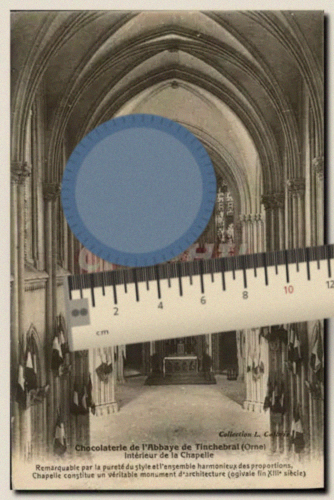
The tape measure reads 7 cm
